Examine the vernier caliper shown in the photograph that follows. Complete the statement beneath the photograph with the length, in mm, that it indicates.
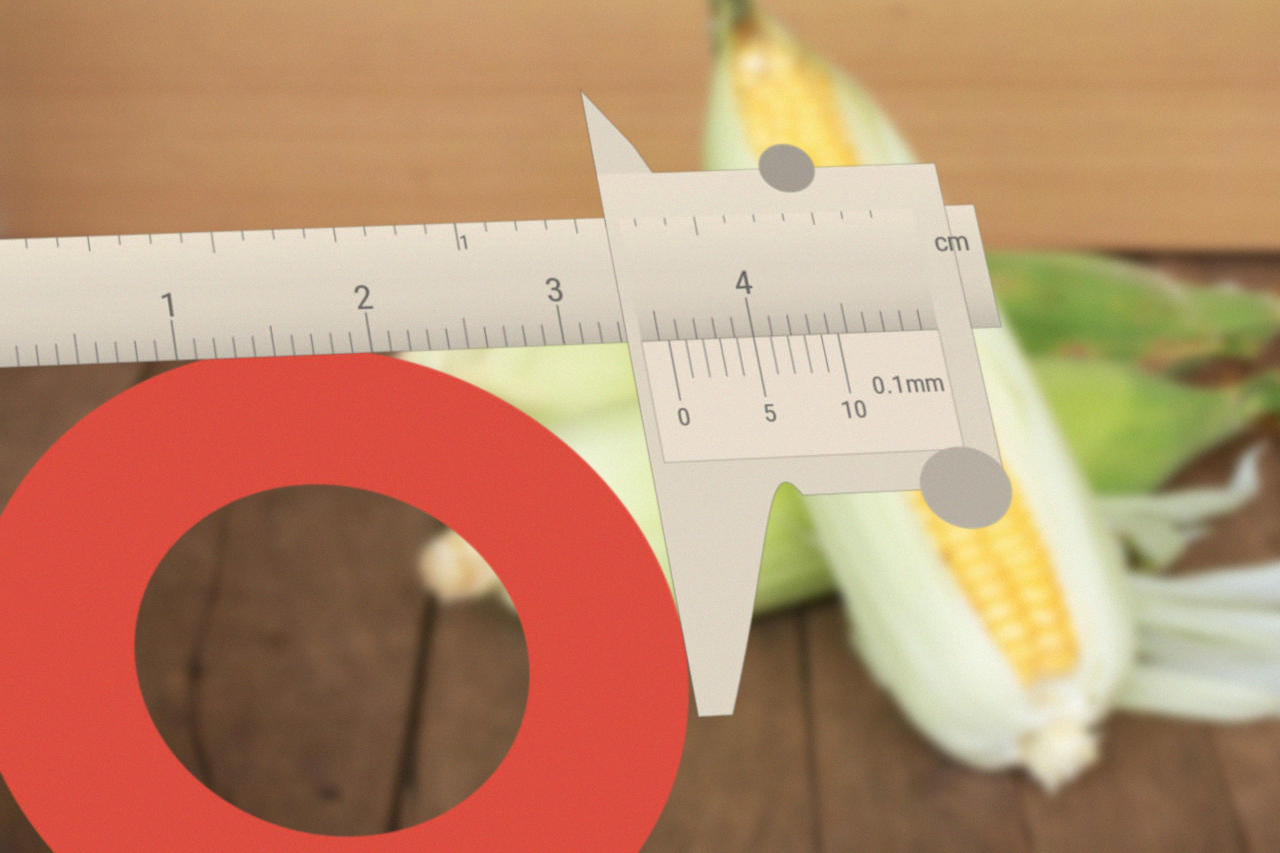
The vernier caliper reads 35.5 mm
